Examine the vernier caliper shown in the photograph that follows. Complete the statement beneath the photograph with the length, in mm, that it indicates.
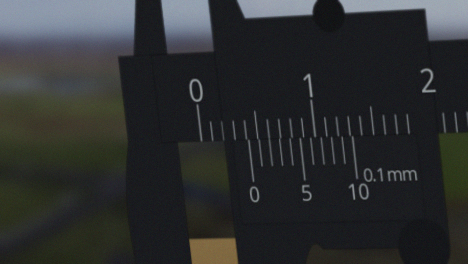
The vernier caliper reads 4.2 mm
